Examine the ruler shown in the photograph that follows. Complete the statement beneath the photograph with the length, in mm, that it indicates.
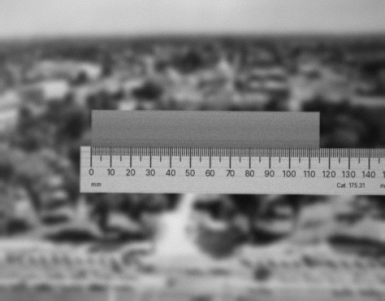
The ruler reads 115 mm
